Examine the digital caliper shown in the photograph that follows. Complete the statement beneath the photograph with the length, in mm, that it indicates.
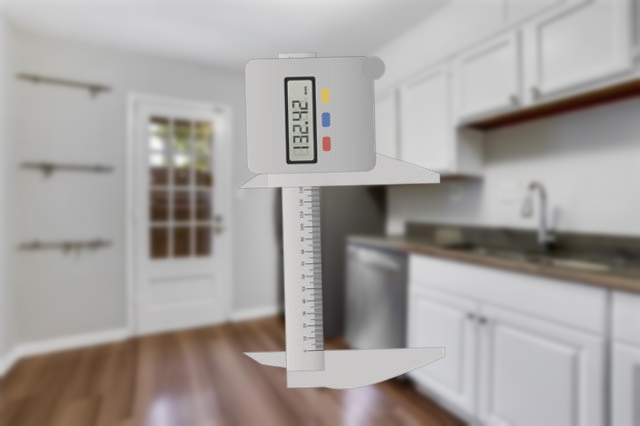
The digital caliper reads 132.42 mm
